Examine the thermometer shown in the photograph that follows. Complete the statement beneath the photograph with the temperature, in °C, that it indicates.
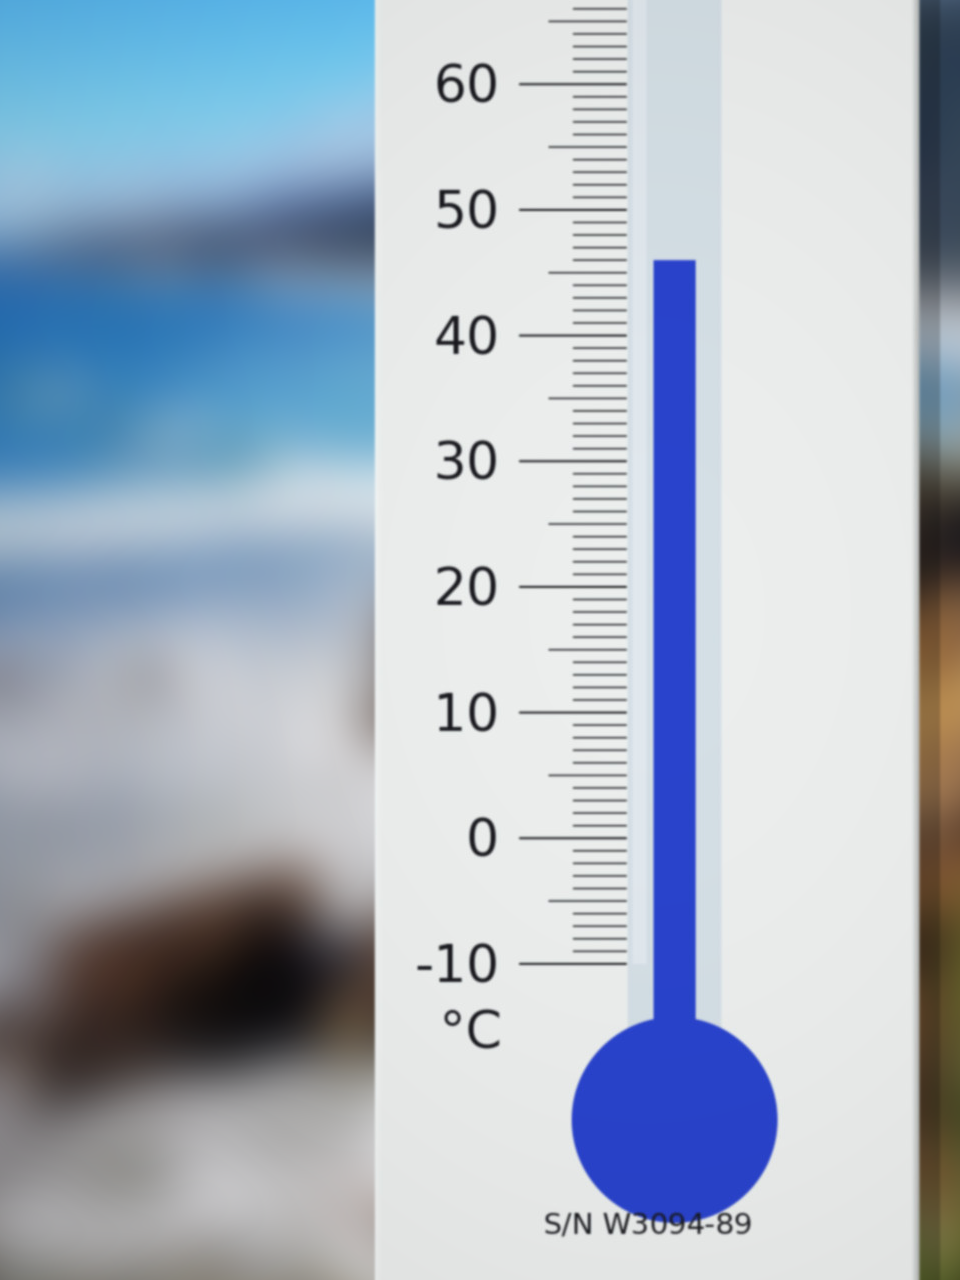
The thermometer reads 46 °C
